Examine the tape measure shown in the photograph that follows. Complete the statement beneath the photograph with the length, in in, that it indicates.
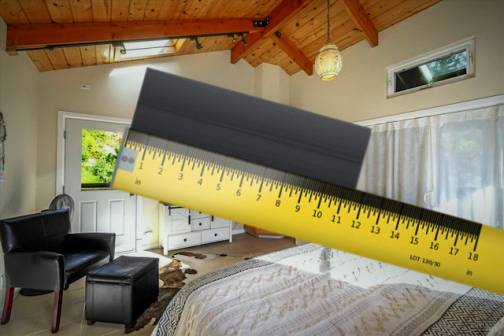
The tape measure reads 11.5 in
